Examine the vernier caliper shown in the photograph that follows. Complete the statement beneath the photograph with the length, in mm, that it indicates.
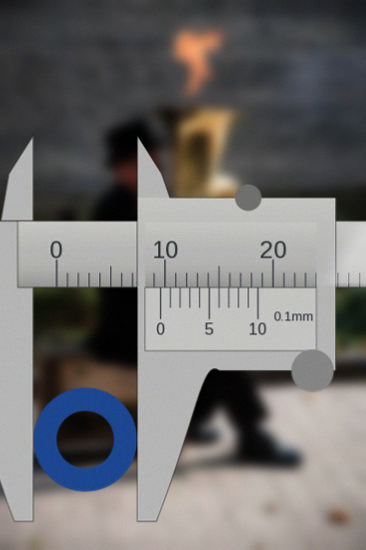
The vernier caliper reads 9.6 mm
